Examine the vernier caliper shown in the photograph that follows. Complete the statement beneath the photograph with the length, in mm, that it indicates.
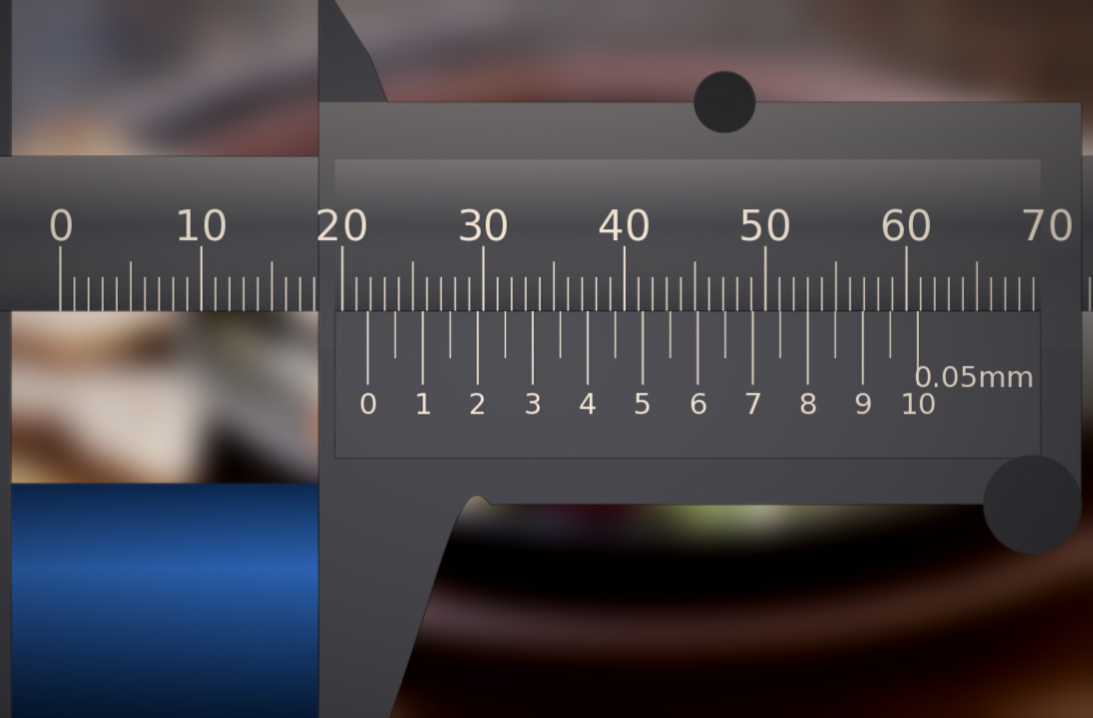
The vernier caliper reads 21.8 mm
